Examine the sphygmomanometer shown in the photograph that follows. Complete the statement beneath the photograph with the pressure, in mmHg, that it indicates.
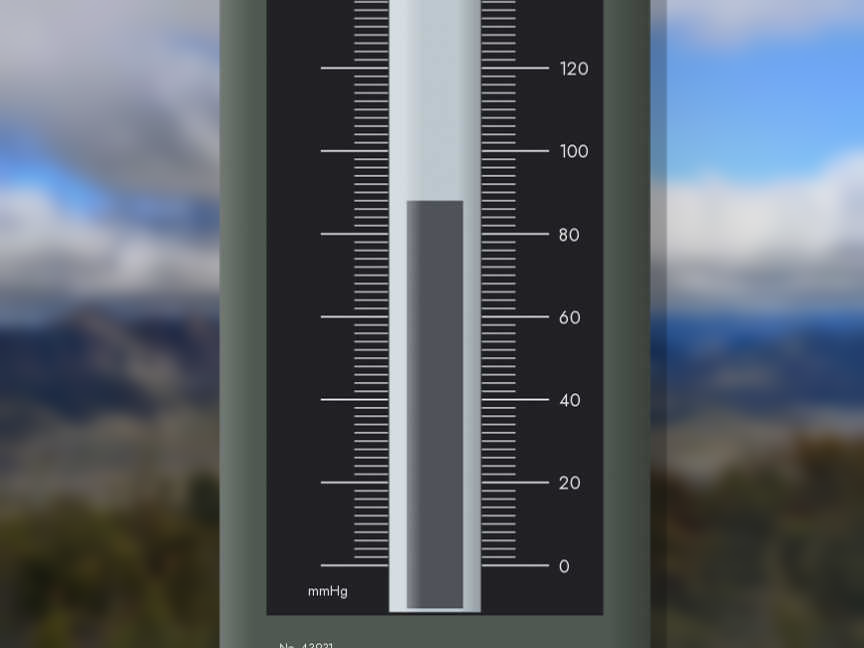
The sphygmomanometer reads 88 mmHg
